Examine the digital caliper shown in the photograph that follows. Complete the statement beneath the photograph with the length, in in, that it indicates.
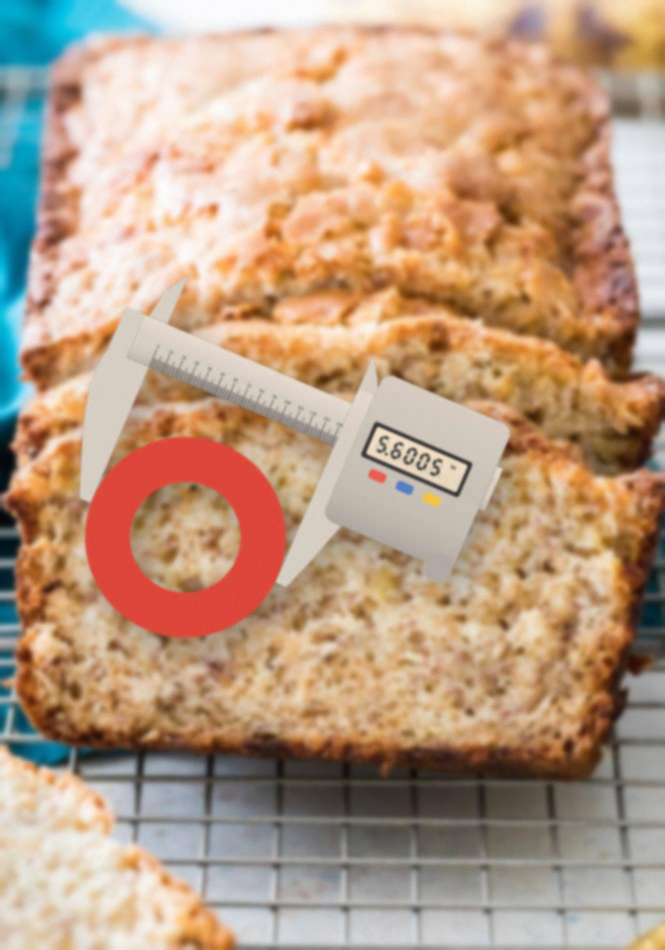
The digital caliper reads 5.6005 in
